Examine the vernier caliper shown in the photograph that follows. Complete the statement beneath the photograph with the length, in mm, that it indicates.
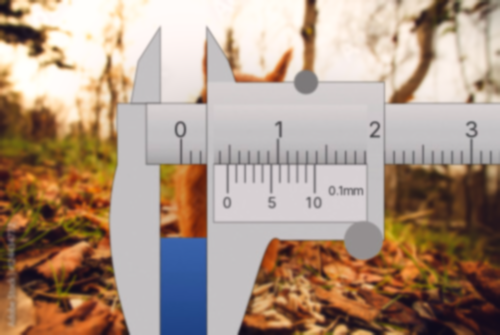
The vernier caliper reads 4.8 mm
